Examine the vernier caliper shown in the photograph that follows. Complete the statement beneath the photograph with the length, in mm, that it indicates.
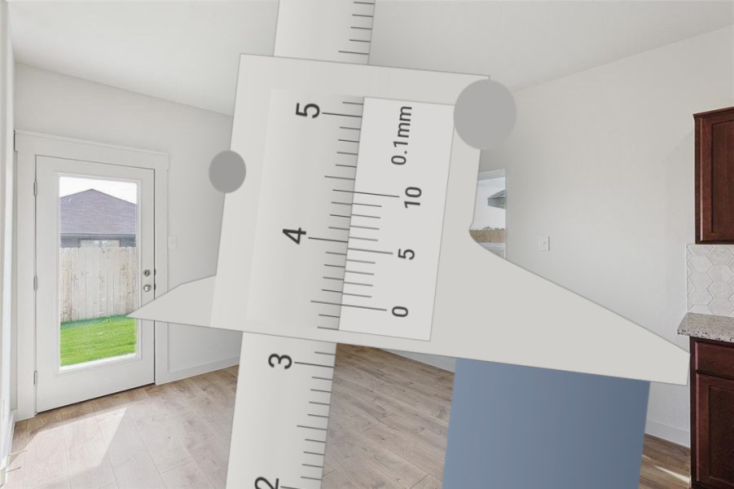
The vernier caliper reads 35.0 mm
